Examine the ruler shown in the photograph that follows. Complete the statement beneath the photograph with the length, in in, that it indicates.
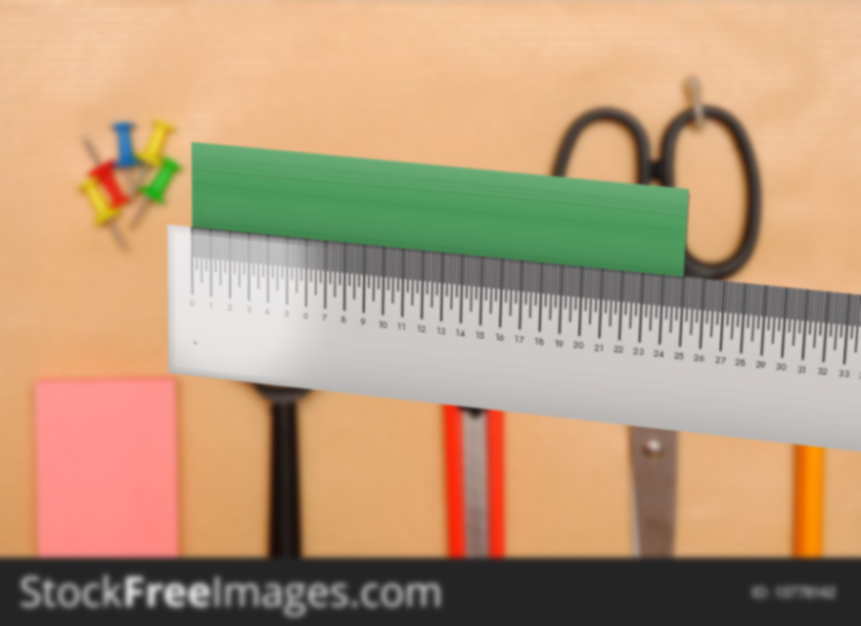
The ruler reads 25 in
